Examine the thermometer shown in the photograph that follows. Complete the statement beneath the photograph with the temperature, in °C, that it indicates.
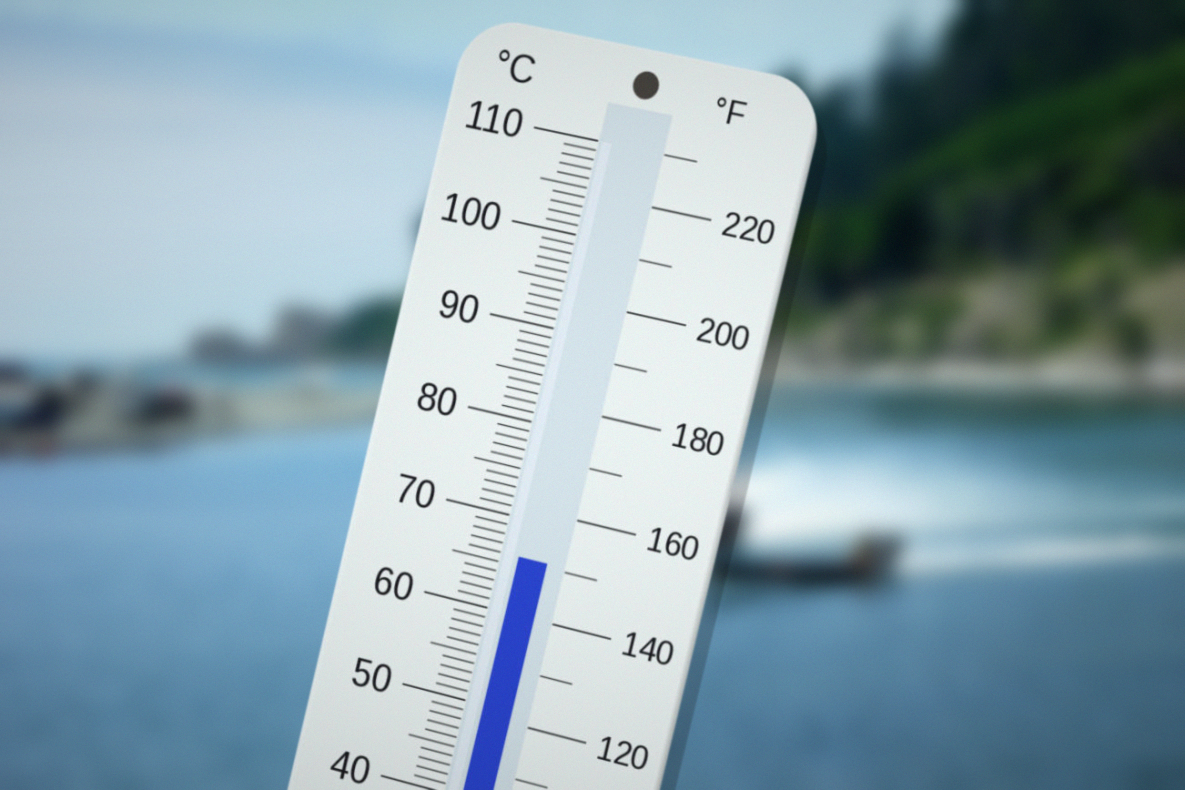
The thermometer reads 66 °C
